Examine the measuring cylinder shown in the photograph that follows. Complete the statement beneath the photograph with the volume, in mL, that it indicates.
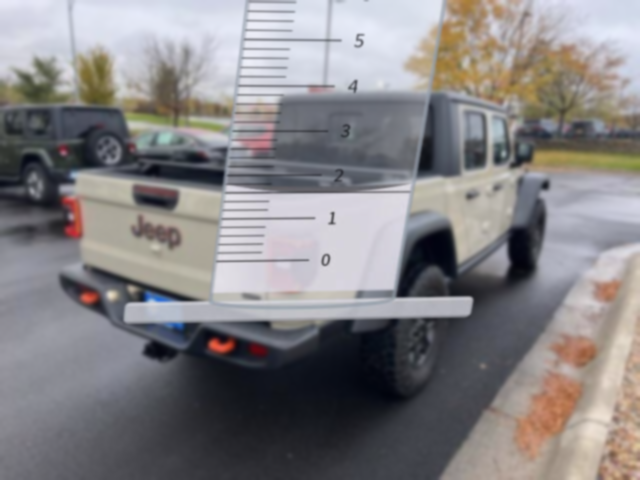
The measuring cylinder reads 1.6 mL
